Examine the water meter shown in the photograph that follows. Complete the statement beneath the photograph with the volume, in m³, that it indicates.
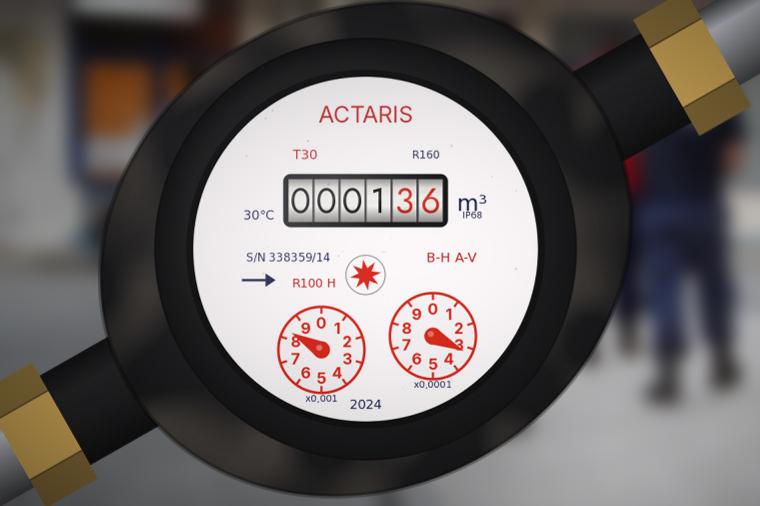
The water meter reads 1.3683 m³
